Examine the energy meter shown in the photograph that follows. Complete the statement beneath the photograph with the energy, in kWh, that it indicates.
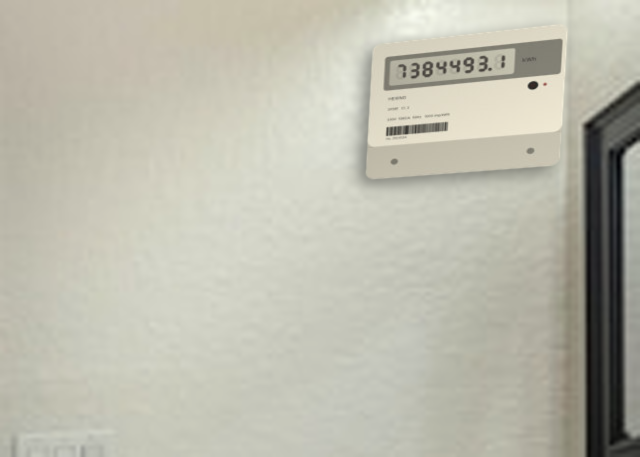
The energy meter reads 7384493.1 kWh
